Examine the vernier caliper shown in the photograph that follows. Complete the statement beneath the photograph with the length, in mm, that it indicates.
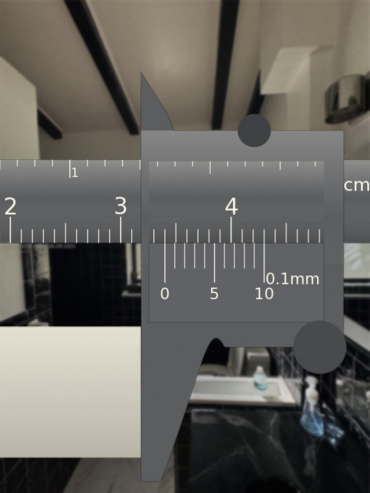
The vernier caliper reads 34.0 mm
